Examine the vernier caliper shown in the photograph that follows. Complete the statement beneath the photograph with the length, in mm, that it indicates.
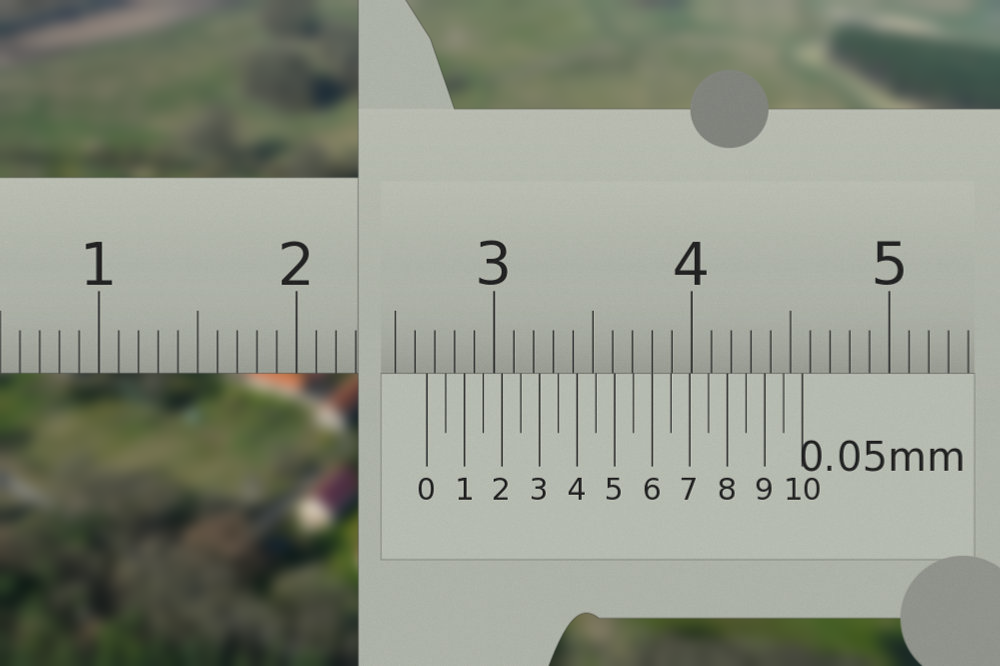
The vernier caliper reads 26.6 mm
